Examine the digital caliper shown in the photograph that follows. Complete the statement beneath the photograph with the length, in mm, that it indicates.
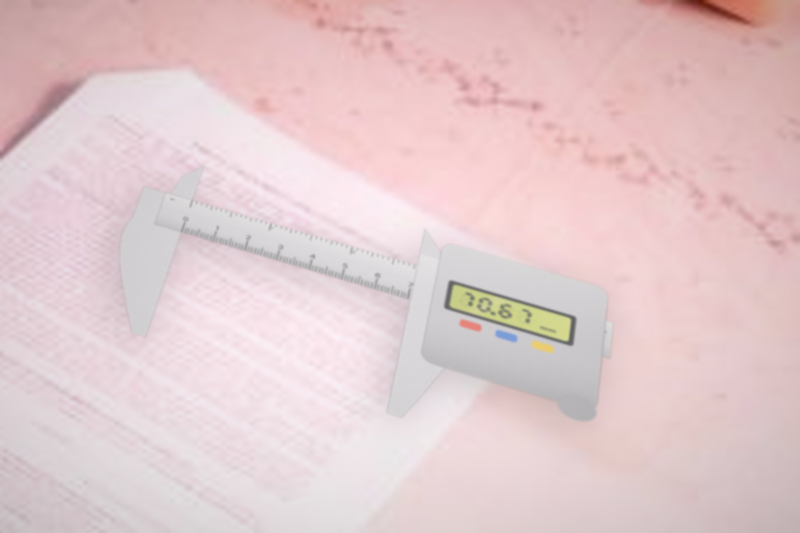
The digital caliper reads 70.67 mm
